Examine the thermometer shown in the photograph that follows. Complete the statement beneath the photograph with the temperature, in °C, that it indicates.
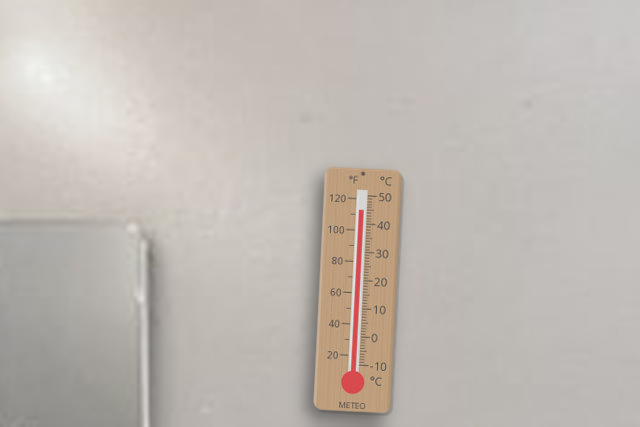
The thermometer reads 45 °C
